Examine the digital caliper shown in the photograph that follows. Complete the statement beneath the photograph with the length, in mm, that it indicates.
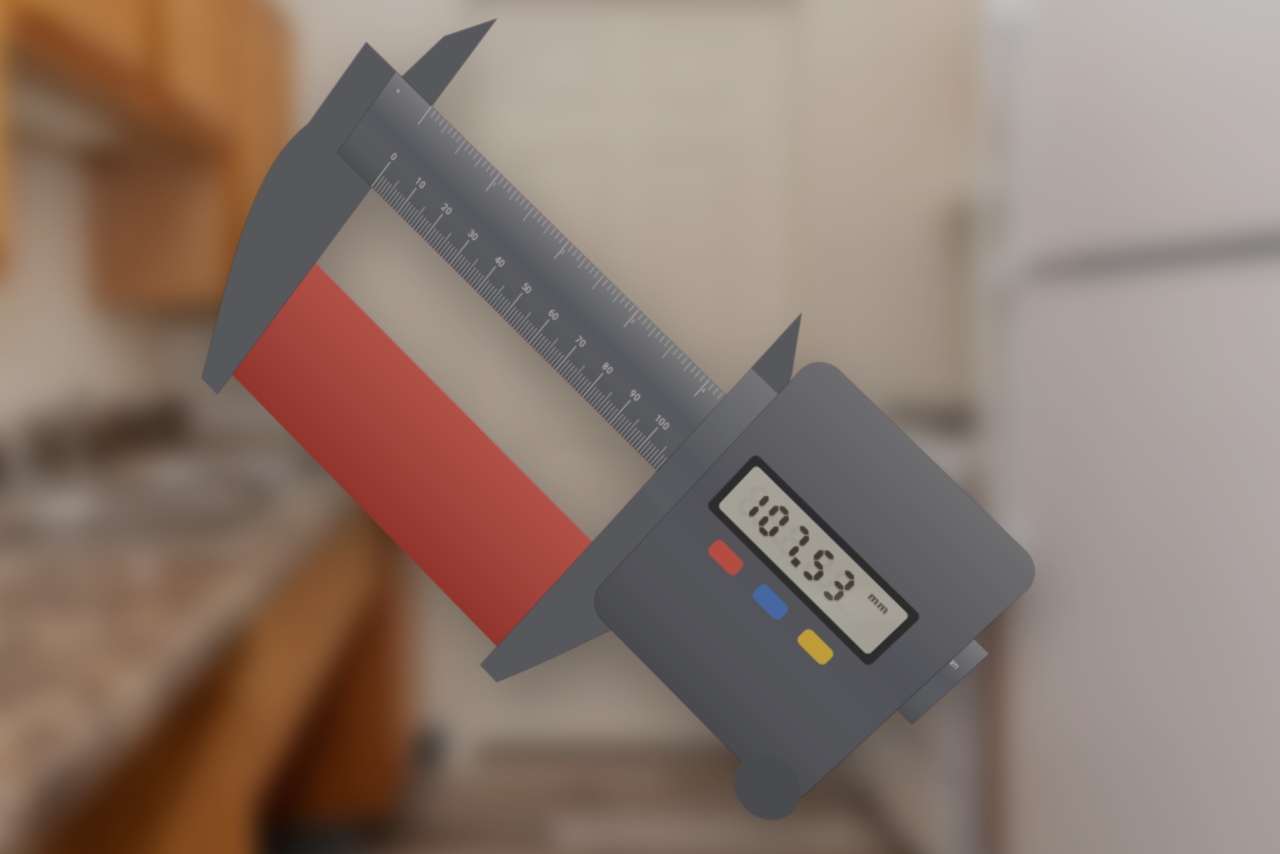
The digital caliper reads 107.53 mm
